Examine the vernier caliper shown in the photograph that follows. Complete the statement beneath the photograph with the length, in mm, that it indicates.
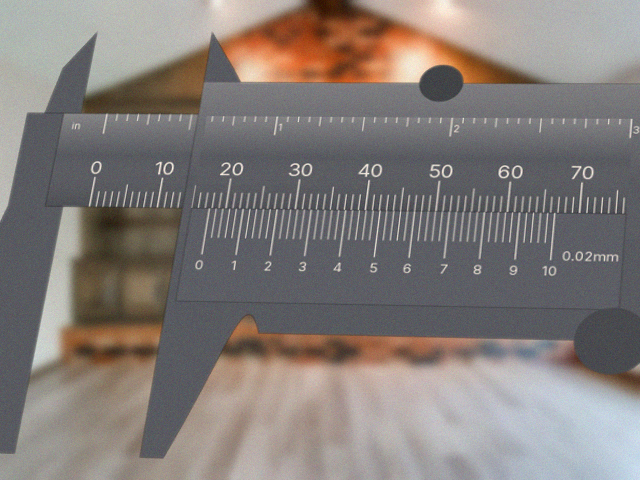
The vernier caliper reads 17.6 mm
